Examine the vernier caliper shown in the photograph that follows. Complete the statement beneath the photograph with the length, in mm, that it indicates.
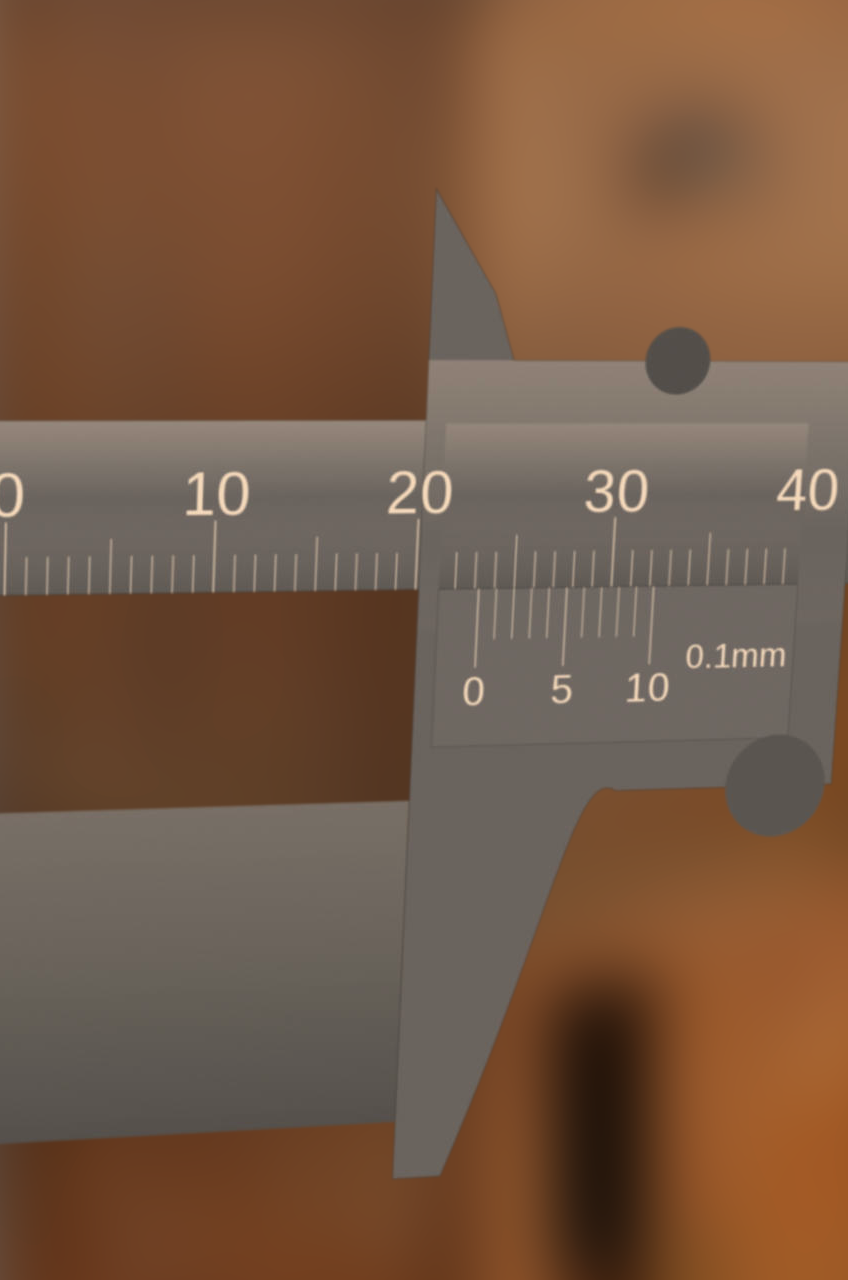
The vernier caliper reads 23.2 mm
